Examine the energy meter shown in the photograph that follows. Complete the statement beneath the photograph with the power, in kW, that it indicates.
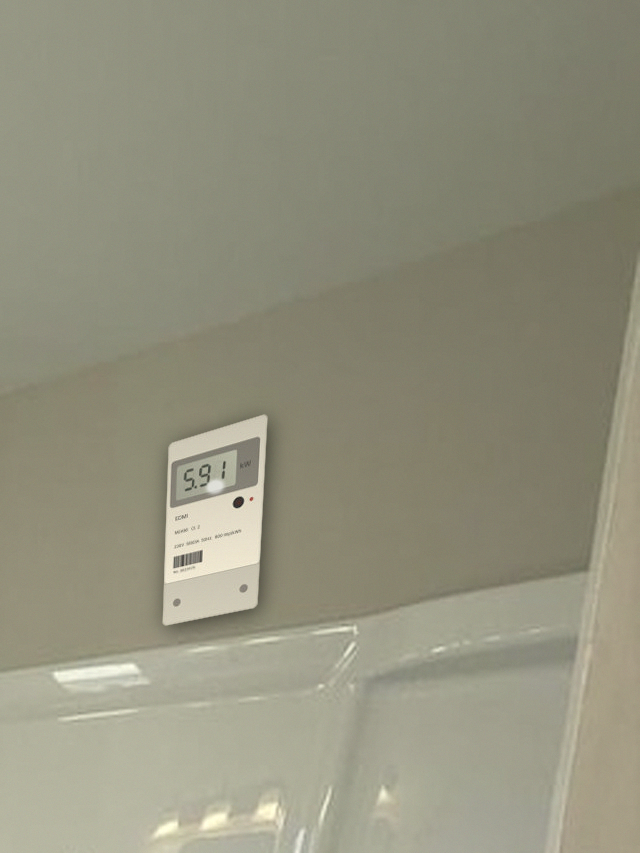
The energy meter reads 5.91 kW
